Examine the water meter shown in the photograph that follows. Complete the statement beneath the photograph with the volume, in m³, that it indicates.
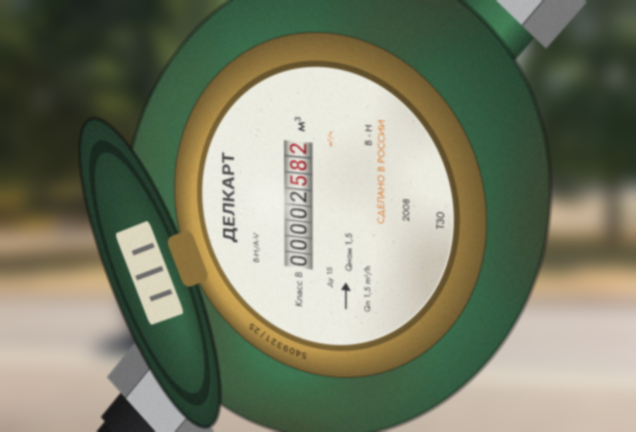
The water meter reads 2.582 m³
